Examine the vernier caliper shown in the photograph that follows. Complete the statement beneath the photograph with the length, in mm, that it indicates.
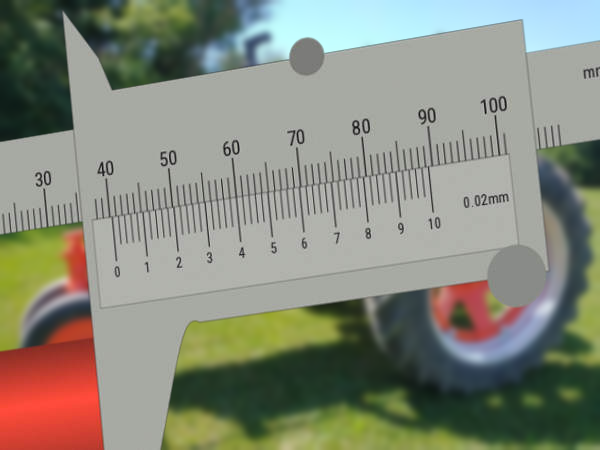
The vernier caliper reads 40.4 mm
